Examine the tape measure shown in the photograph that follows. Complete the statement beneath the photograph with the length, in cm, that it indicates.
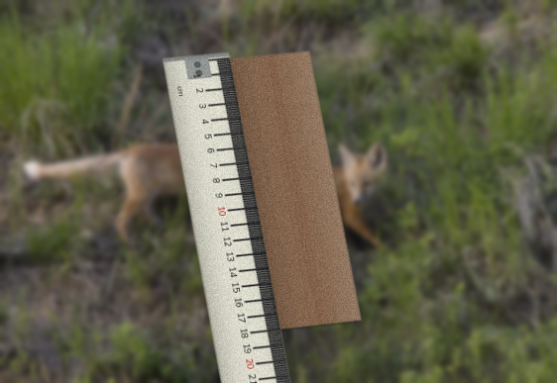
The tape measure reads 18 cm
